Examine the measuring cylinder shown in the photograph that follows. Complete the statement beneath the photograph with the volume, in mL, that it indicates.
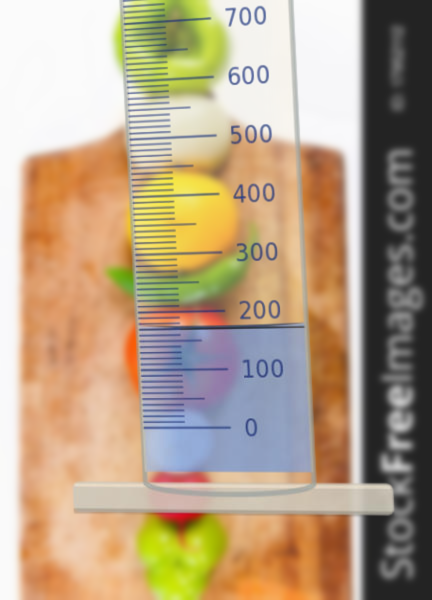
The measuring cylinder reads 170 mL
